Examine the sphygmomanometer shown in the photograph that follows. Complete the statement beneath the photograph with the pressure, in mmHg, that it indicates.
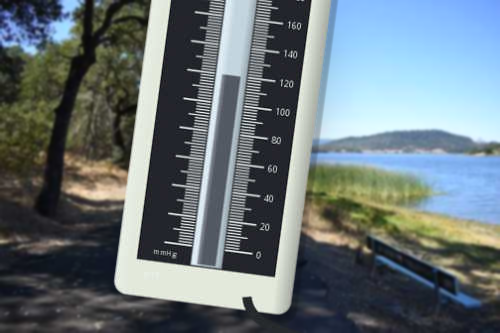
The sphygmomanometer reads 120 mmHg
